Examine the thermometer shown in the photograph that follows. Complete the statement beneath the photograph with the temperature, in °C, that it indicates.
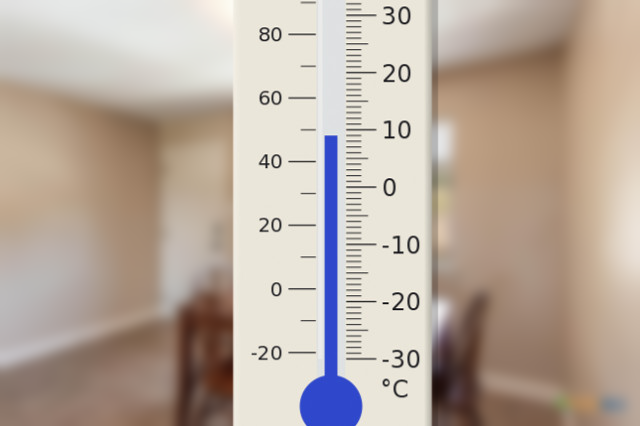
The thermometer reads 9 °C
